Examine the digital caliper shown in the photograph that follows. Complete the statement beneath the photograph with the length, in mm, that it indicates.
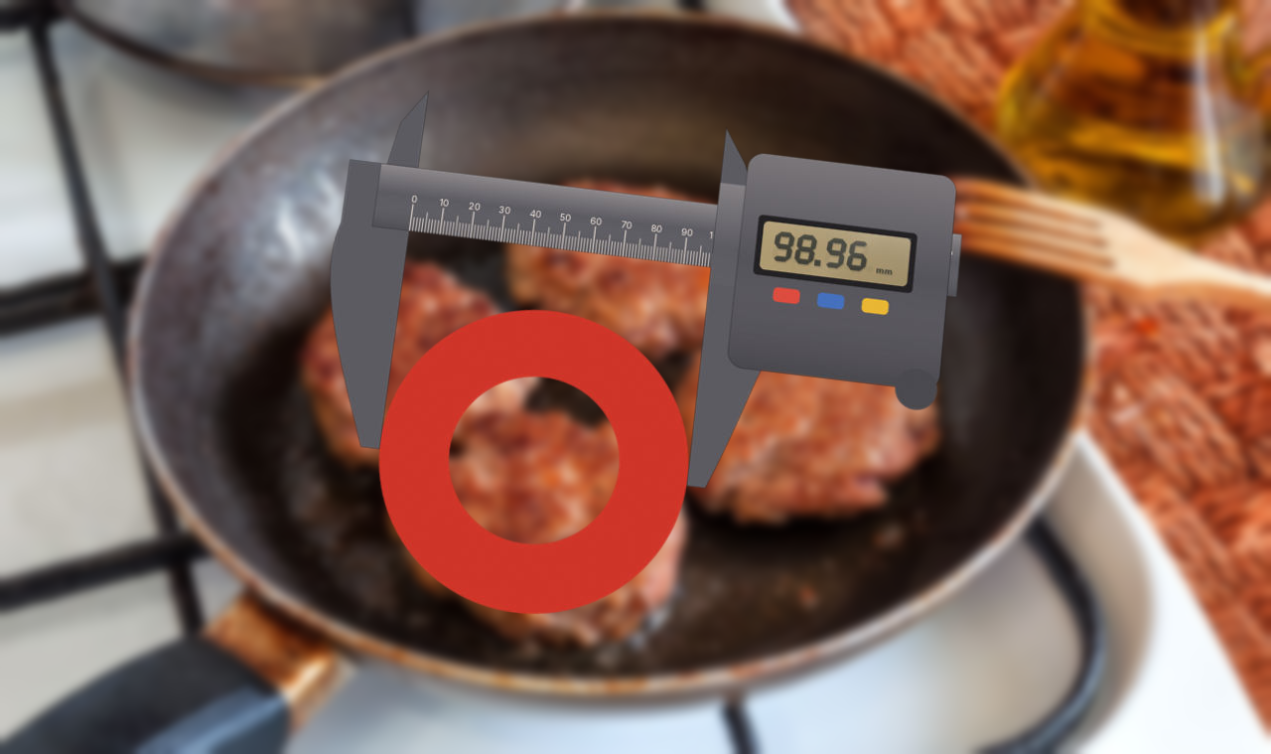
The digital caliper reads 98.96 mm
